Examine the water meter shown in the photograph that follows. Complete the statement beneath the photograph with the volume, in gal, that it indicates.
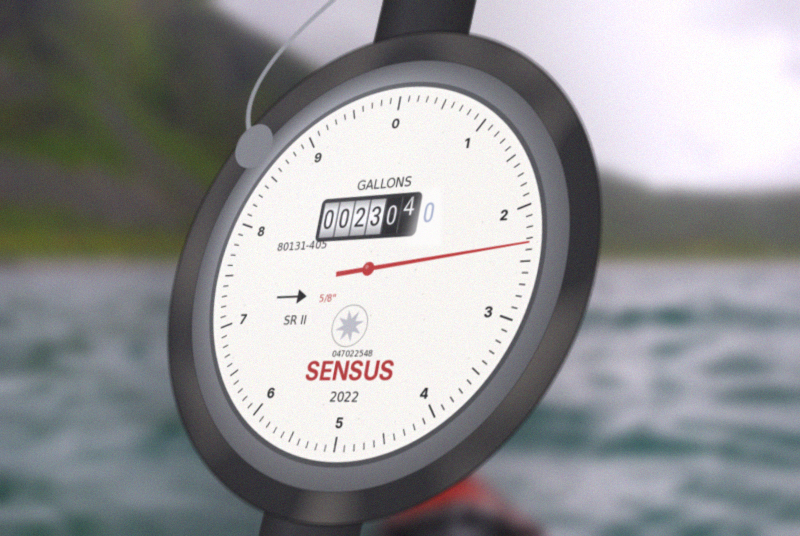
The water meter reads 23042.3 gal
